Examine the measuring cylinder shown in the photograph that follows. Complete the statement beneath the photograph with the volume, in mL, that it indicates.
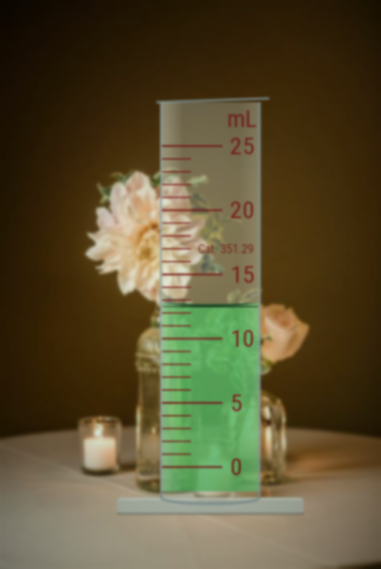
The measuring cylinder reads 12.5 mL
